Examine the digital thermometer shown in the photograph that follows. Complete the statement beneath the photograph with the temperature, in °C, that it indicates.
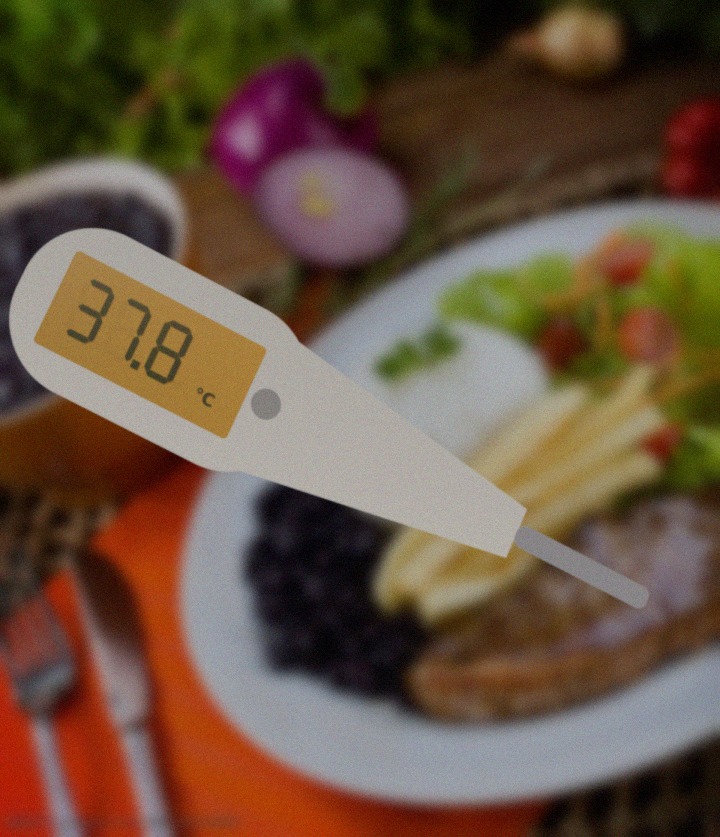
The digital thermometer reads 37.8 °C
